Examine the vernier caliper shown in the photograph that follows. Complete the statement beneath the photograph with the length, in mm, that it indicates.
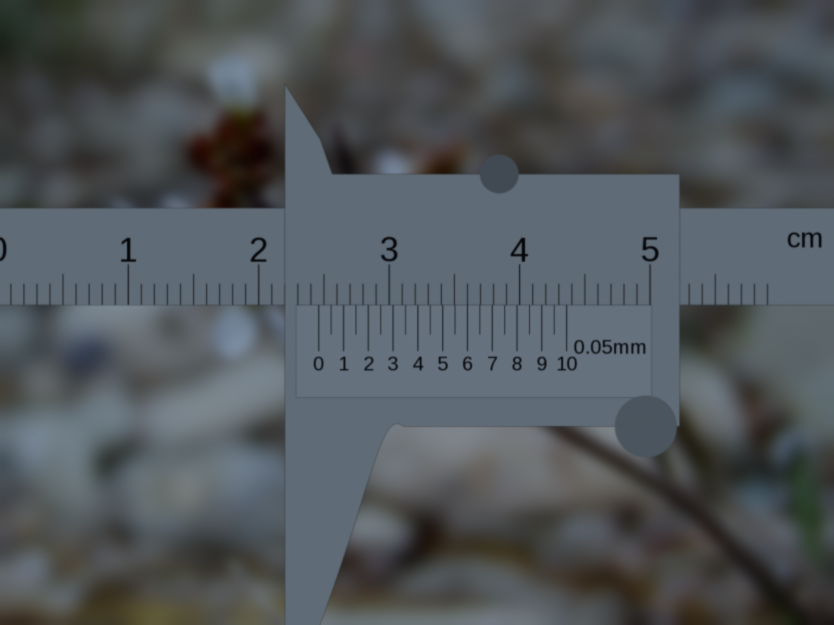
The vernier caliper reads 24.6 mm
